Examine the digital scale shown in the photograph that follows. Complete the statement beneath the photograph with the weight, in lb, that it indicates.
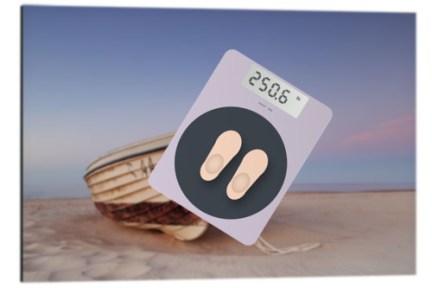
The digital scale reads 250.6 lb
